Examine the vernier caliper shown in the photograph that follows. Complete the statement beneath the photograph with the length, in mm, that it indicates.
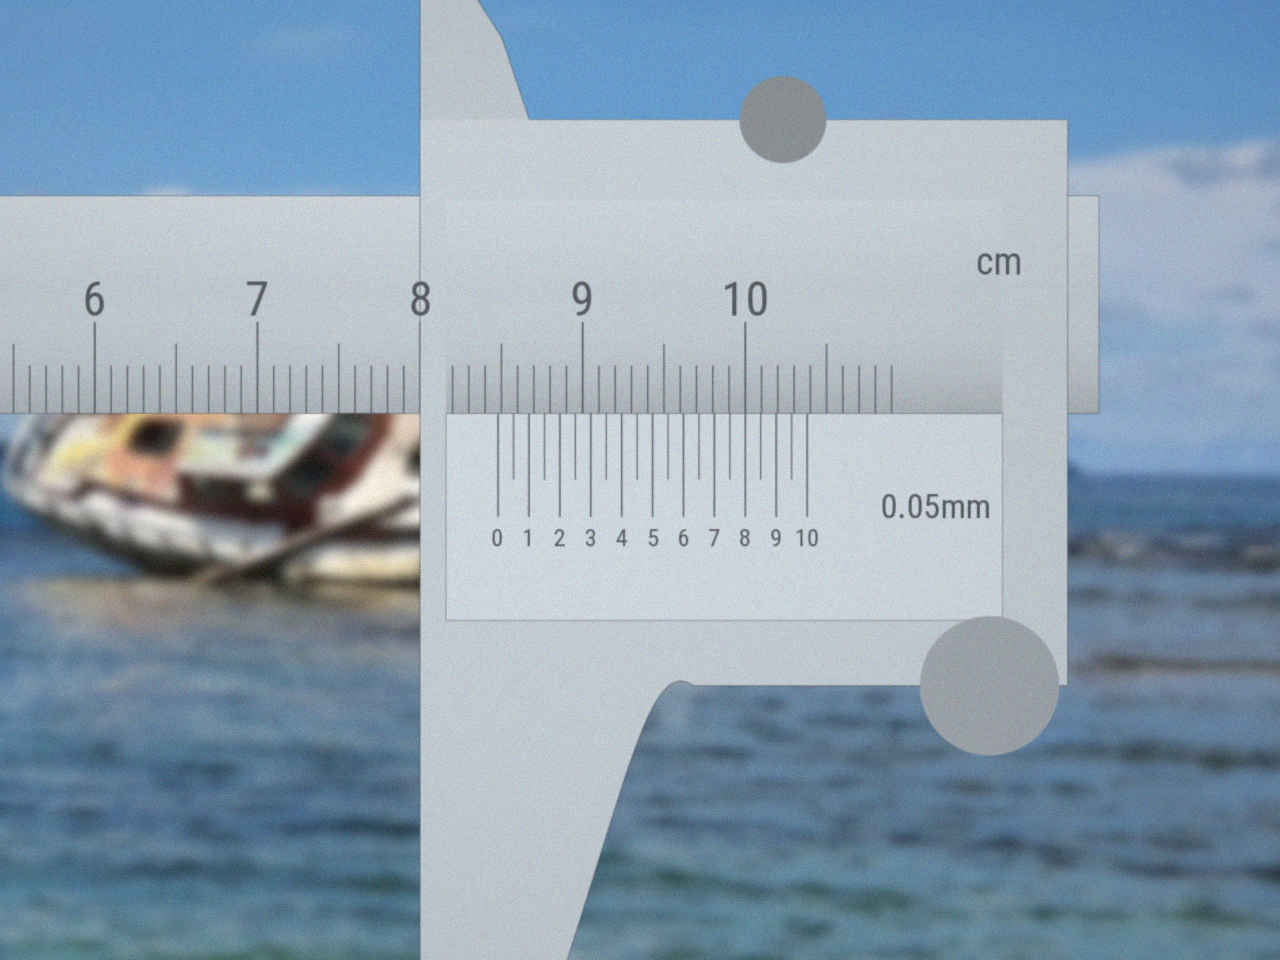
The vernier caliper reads 84.8 mm
